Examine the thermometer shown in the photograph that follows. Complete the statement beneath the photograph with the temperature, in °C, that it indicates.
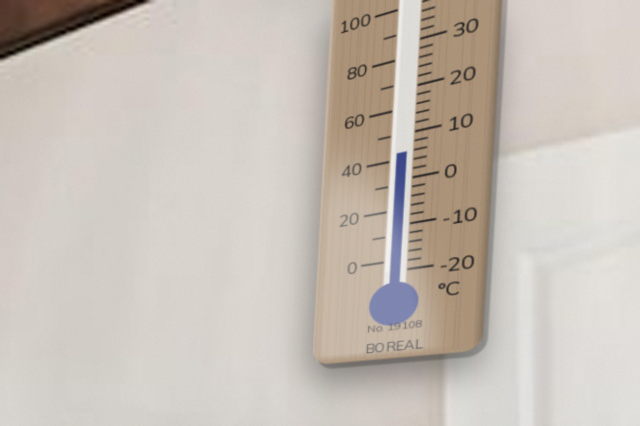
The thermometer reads 6 °C
